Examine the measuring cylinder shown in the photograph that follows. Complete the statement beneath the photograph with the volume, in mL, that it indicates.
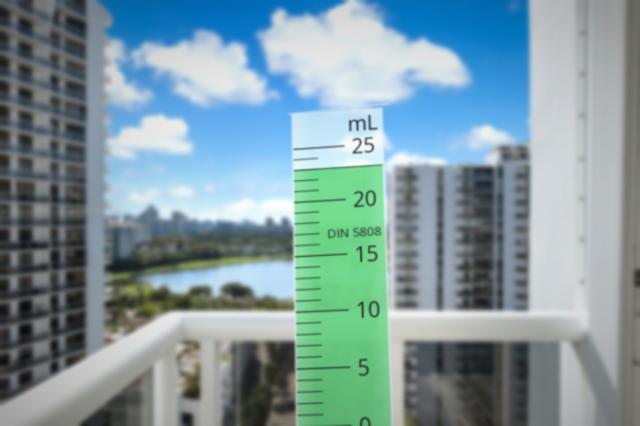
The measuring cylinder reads 23 mL
